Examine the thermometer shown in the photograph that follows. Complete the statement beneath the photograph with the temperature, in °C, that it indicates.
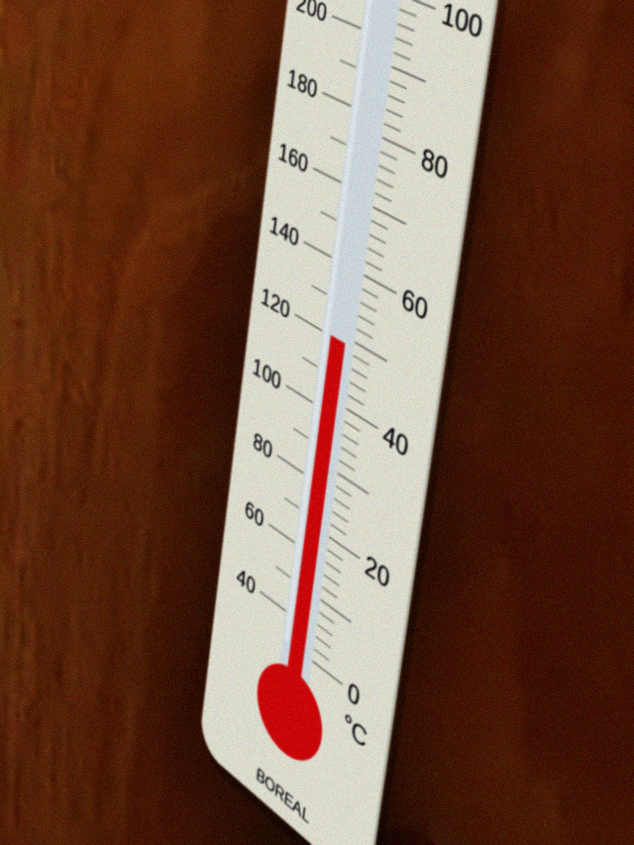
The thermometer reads 49 °C
